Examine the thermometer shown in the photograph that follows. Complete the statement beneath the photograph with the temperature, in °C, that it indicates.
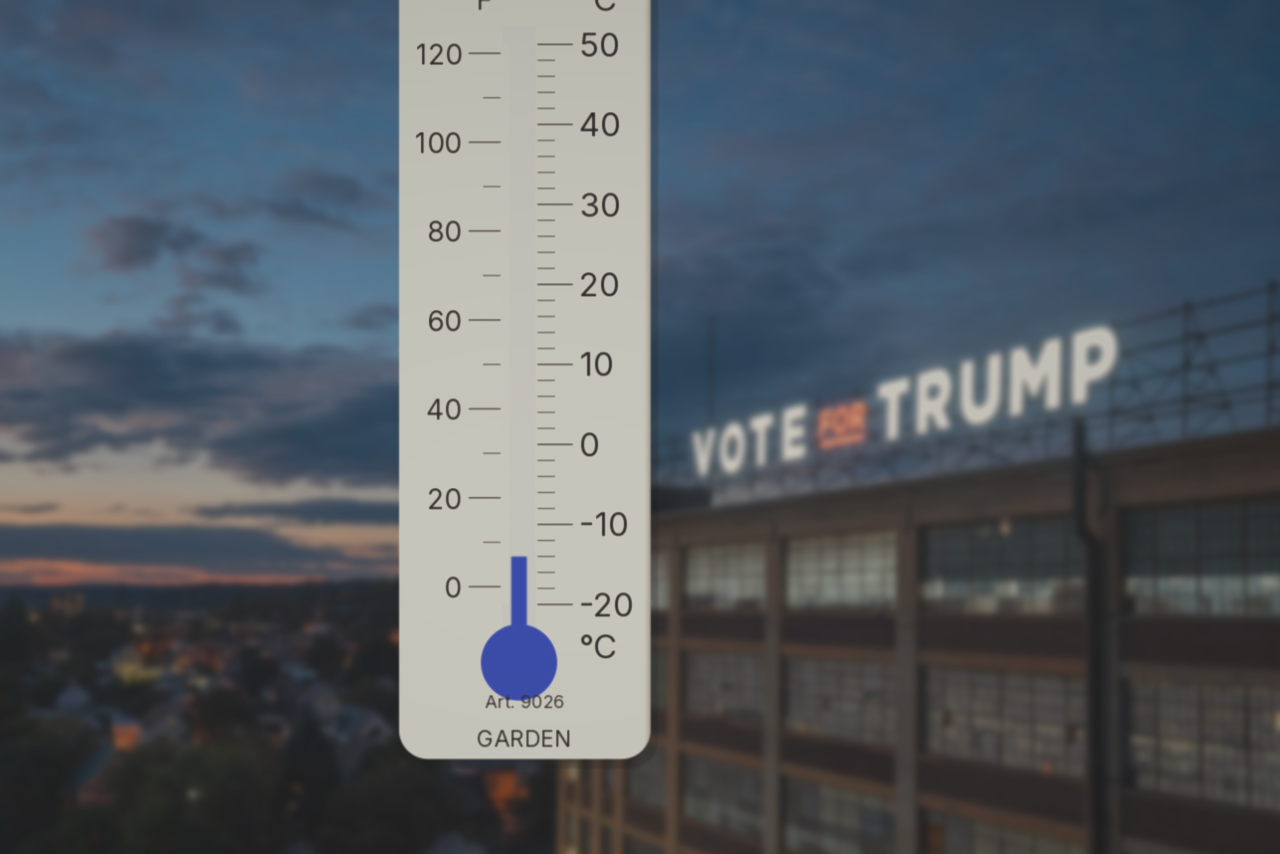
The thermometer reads -14 °C
